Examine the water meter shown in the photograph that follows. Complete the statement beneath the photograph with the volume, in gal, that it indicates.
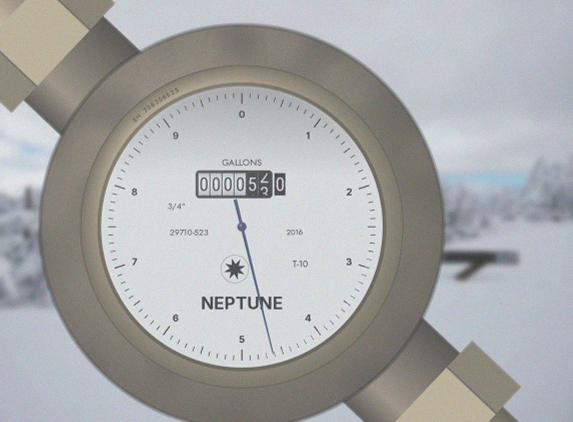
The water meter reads 524.6 gal
